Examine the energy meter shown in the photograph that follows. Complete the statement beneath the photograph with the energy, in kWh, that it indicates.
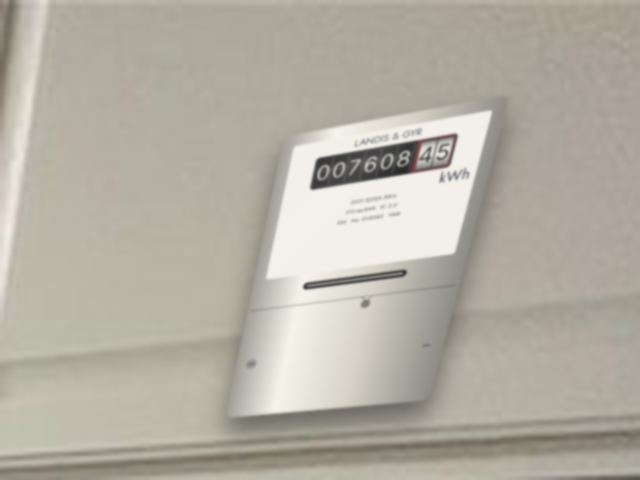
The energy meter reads 7608.45 kWh
